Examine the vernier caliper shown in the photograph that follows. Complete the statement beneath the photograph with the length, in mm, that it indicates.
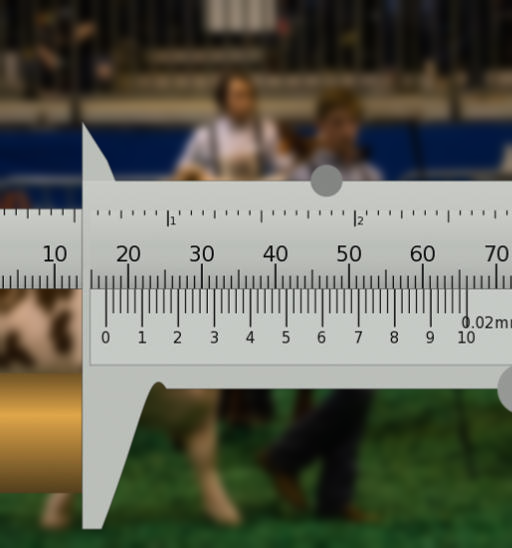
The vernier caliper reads 17.0 mm
